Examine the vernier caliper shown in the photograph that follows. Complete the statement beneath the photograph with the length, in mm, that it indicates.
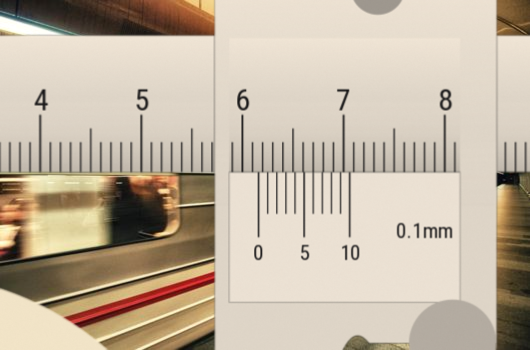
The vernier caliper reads 61.6 mm
